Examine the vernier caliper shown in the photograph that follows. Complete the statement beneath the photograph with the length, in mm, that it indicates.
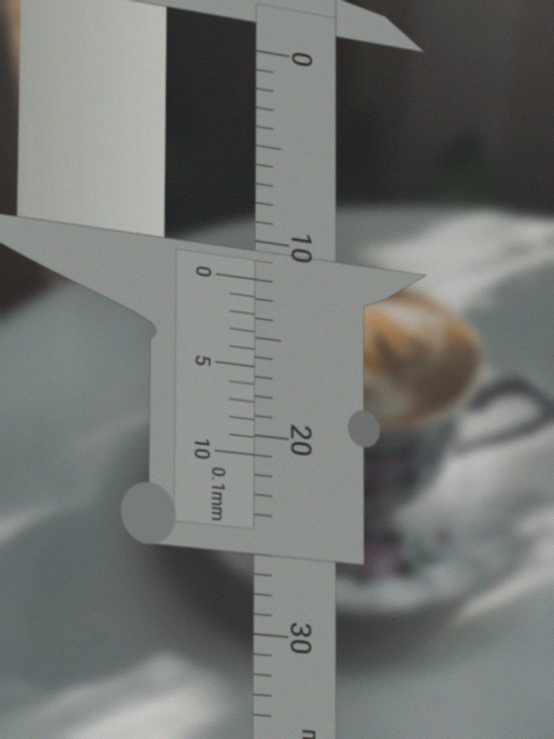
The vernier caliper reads 12.0 mm
